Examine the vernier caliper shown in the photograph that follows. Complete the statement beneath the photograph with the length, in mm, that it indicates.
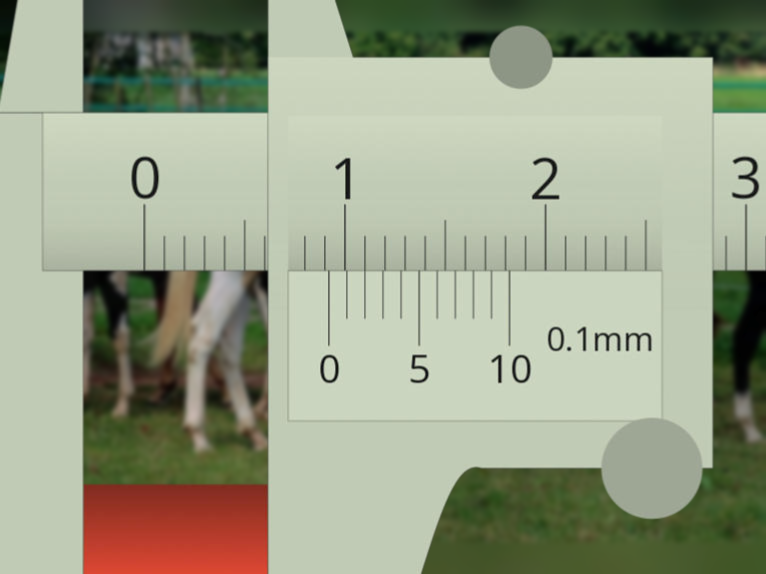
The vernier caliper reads 9.2 mm
